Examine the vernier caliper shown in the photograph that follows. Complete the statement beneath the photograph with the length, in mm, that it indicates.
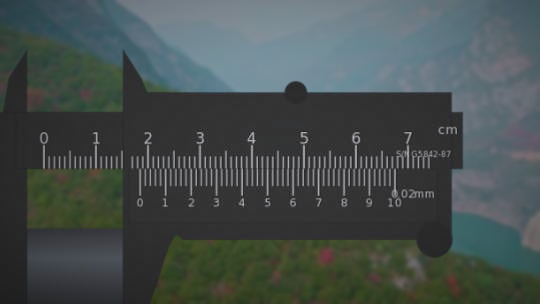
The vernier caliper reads 18.5 mm
